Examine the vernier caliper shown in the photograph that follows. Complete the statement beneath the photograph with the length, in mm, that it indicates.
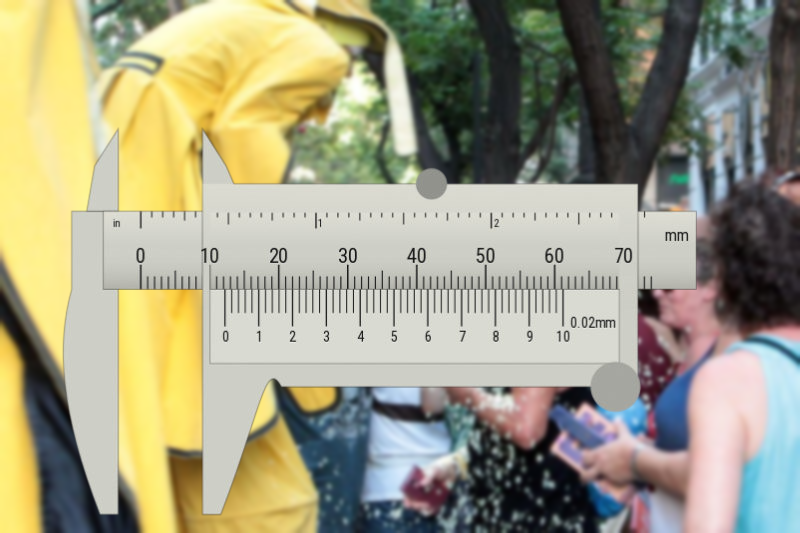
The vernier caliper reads 12.2 mm
